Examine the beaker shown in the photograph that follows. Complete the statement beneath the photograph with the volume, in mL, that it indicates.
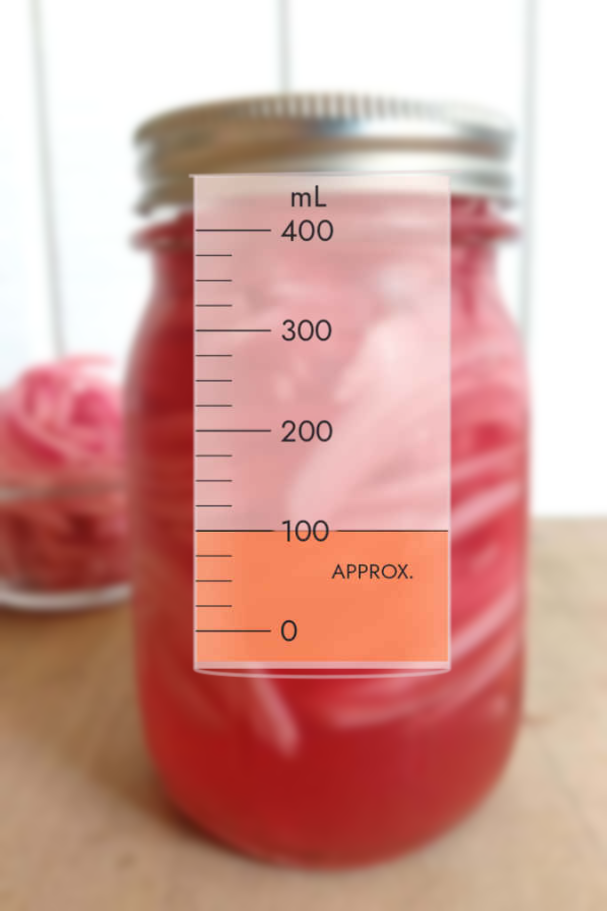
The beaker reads 100 mL
